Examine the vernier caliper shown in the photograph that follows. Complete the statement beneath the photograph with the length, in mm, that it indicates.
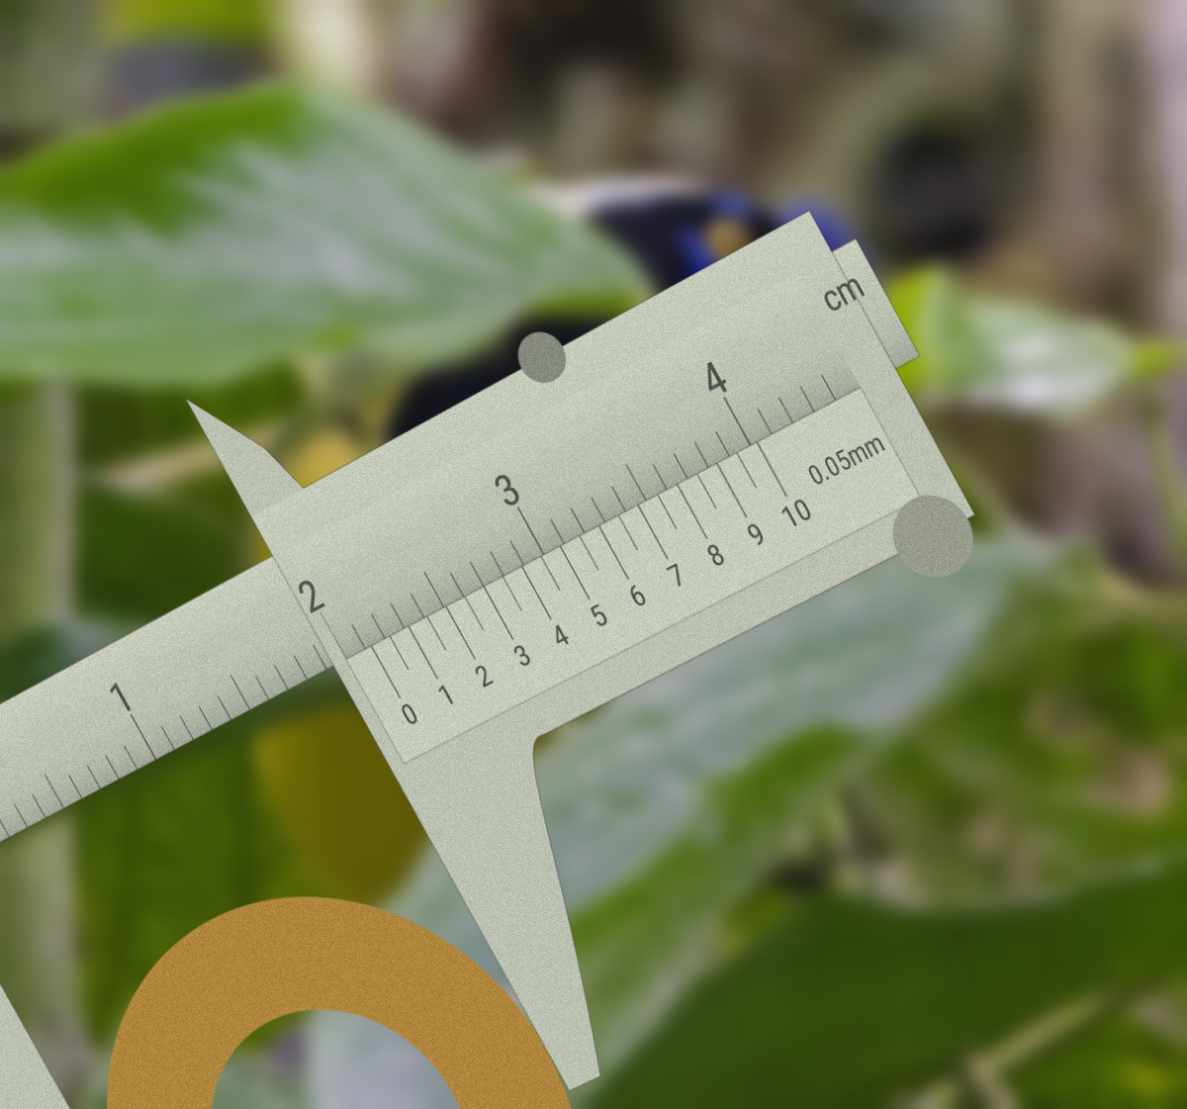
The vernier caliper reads 21.30 mm
